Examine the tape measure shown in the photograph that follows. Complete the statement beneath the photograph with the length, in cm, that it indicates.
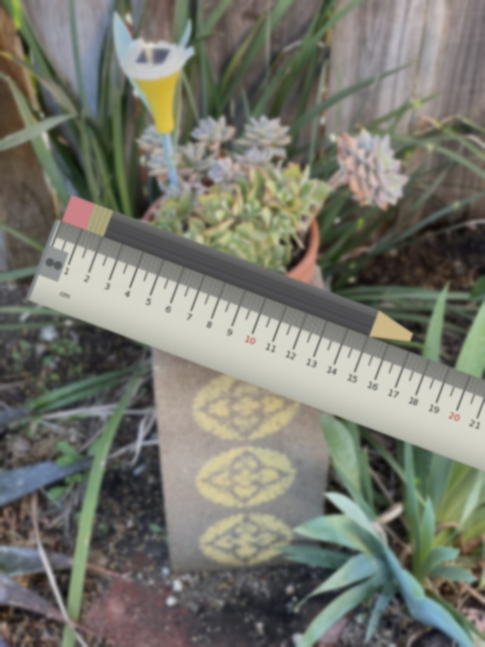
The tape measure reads 17.5 cm
